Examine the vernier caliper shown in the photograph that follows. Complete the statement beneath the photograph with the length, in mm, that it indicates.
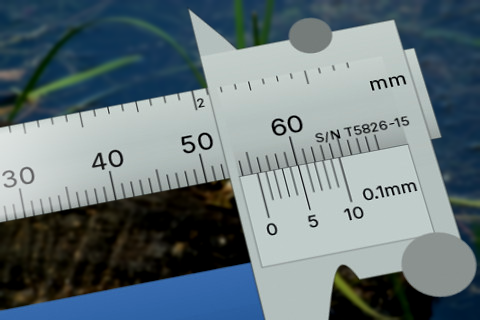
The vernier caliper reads 55.6 mm
